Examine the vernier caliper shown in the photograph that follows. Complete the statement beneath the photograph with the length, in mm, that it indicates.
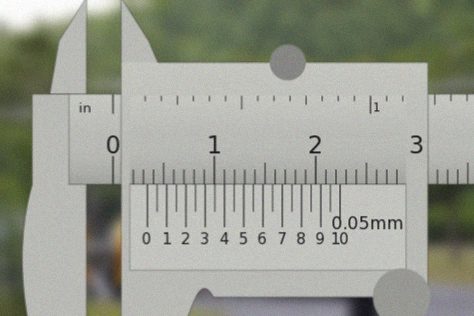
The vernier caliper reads 3.4 mm
